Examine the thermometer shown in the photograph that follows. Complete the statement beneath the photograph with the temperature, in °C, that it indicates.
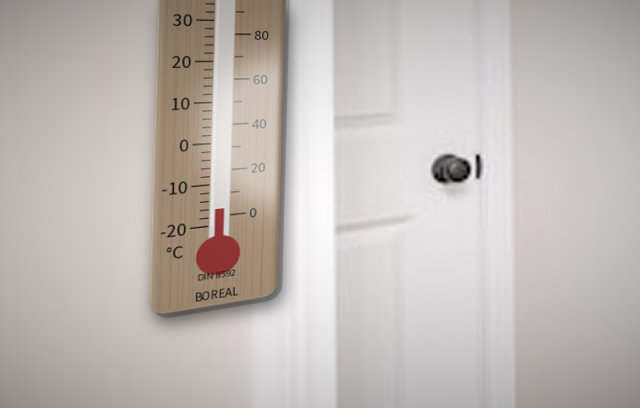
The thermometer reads -16 °C
